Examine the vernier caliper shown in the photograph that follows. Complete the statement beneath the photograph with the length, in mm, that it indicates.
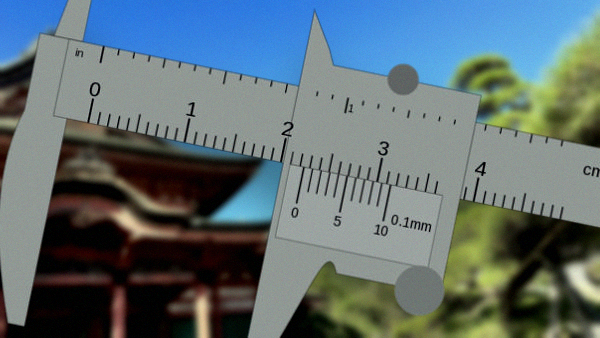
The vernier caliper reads 22.4 mm
